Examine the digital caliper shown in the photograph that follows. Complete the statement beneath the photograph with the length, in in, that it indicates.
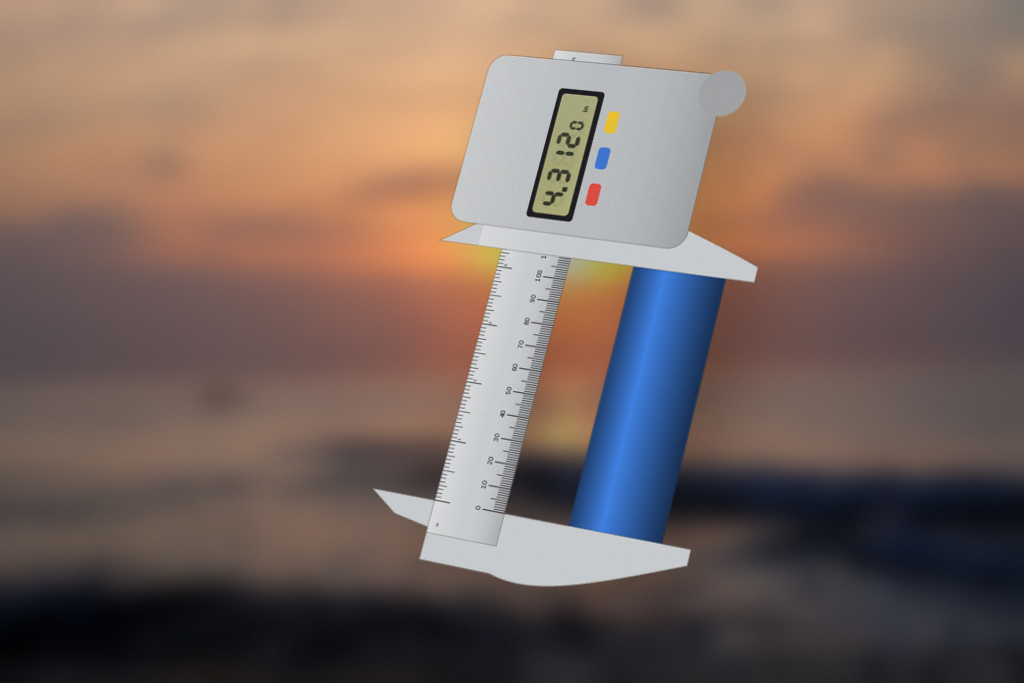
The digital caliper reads 4.3120 in
